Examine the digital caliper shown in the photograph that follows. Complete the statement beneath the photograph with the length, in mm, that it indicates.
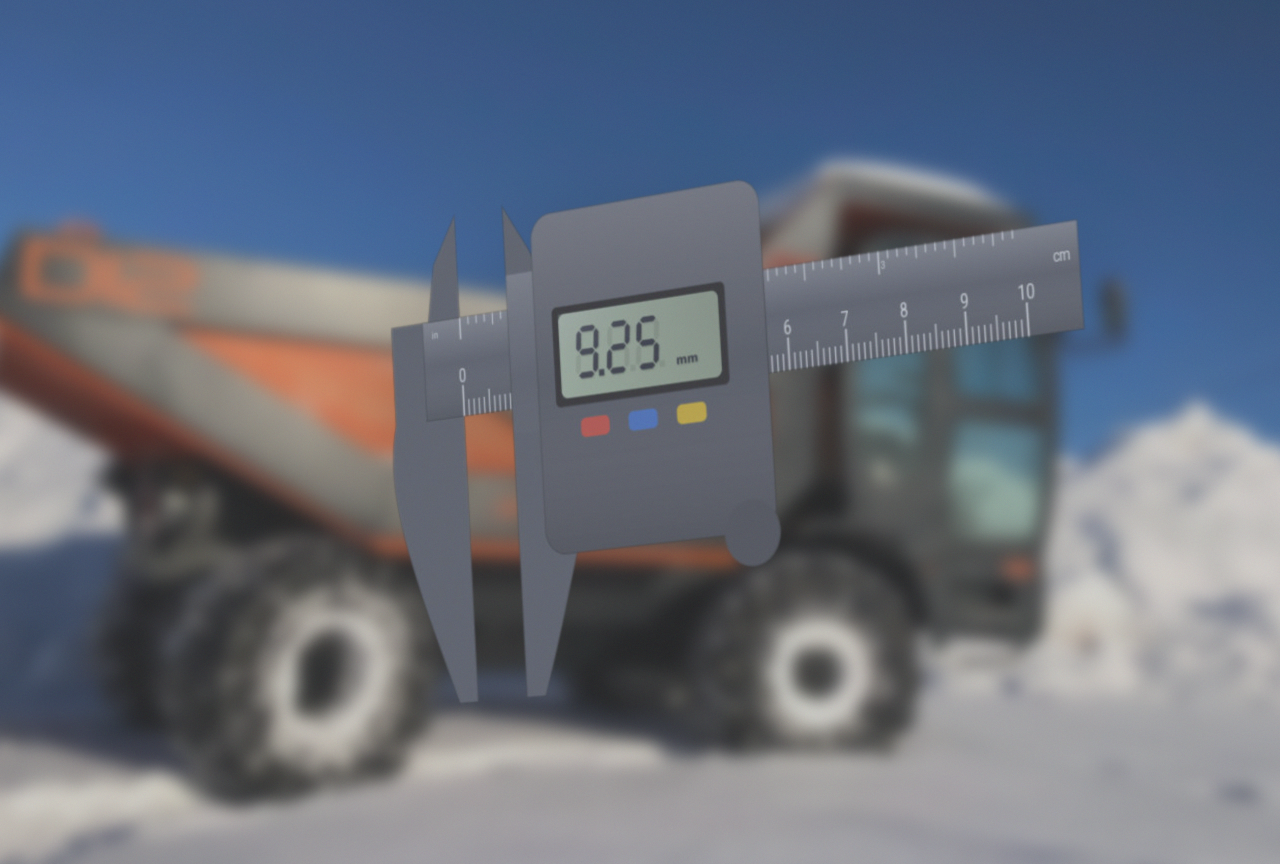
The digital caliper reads 9.25 mm
